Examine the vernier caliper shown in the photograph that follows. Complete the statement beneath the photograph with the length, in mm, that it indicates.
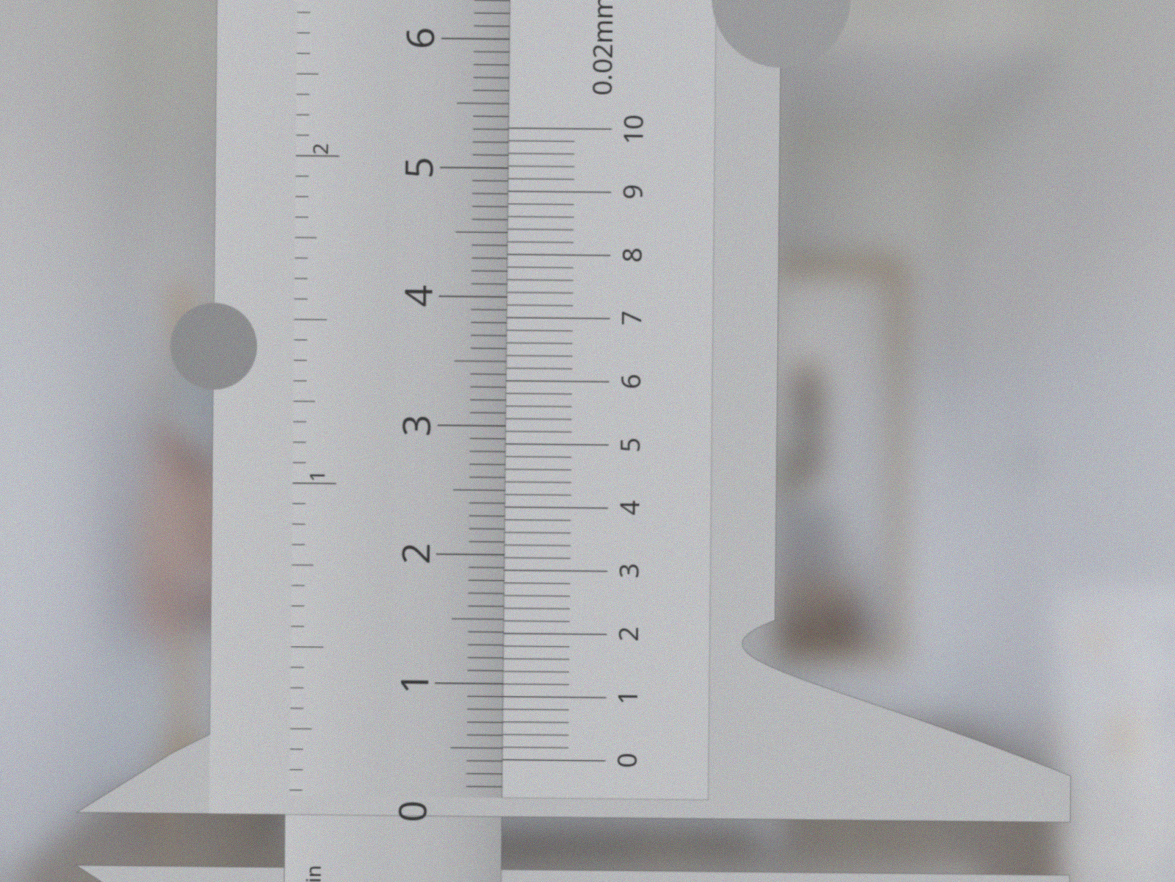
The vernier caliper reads 4.1 mm
